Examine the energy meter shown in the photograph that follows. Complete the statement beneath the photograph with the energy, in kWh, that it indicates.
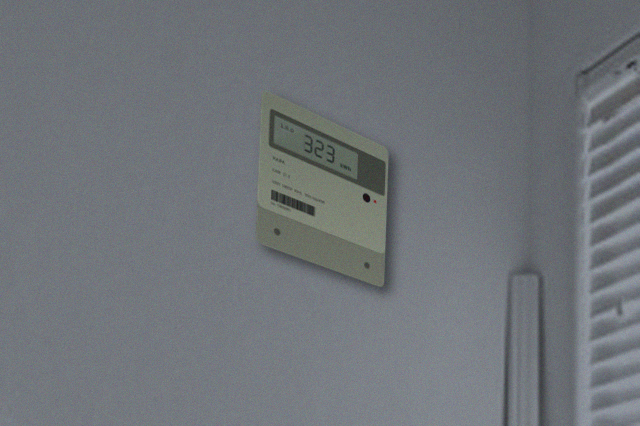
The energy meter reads 323 kWh
